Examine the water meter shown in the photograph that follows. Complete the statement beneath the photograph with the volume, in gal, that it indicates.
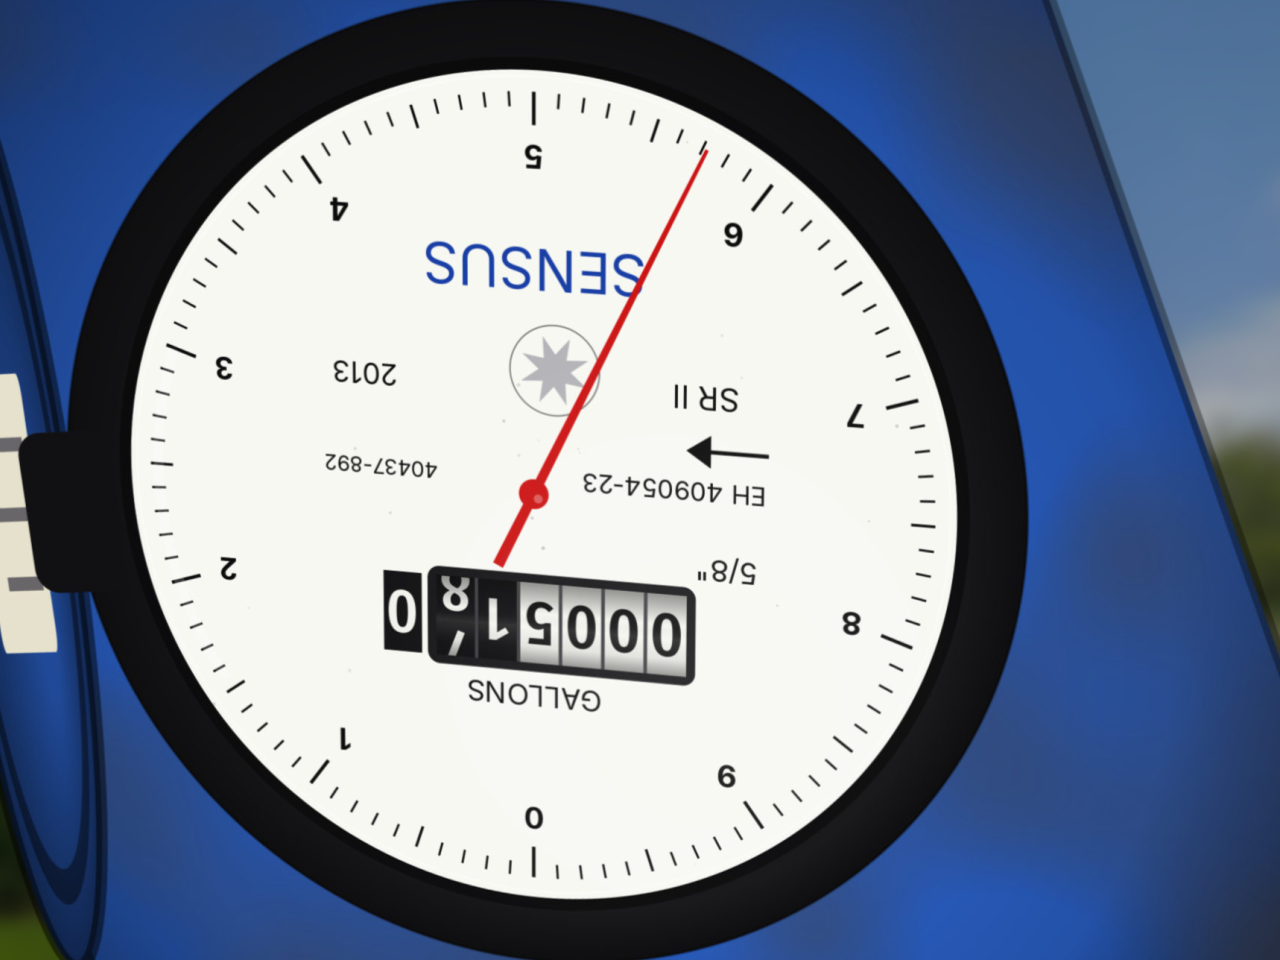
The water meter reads 5175.7 gal
